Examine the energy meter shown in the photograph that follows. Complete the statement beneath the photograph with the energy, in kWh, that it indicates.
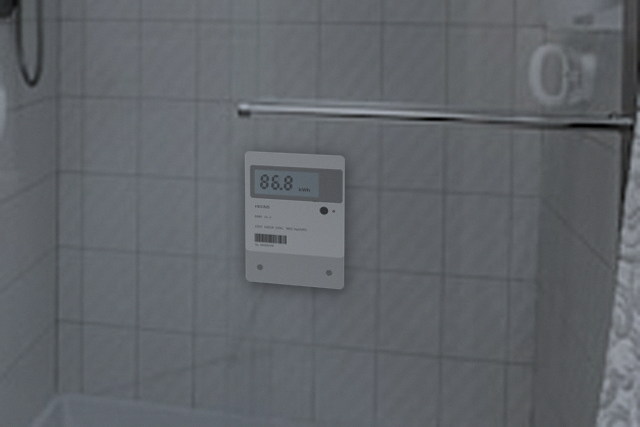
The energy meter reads 86.8 kWh
